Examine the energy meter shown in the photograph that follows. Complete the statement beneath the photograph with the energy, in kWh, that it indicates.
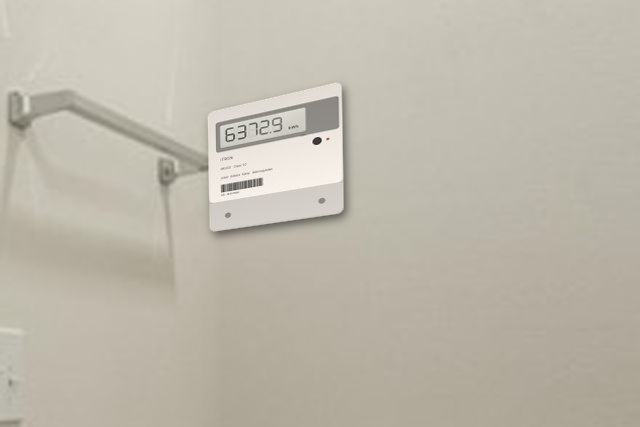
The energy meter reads 6372.9 kWh
